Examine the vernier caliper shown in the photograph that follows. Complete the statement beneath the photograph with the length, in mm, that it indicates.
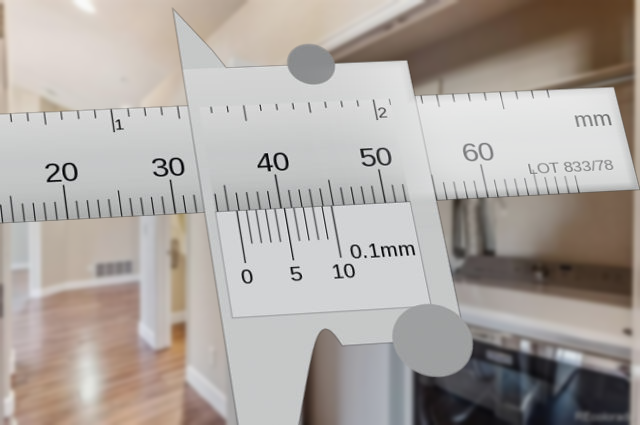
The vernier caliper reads 35.8 mm
